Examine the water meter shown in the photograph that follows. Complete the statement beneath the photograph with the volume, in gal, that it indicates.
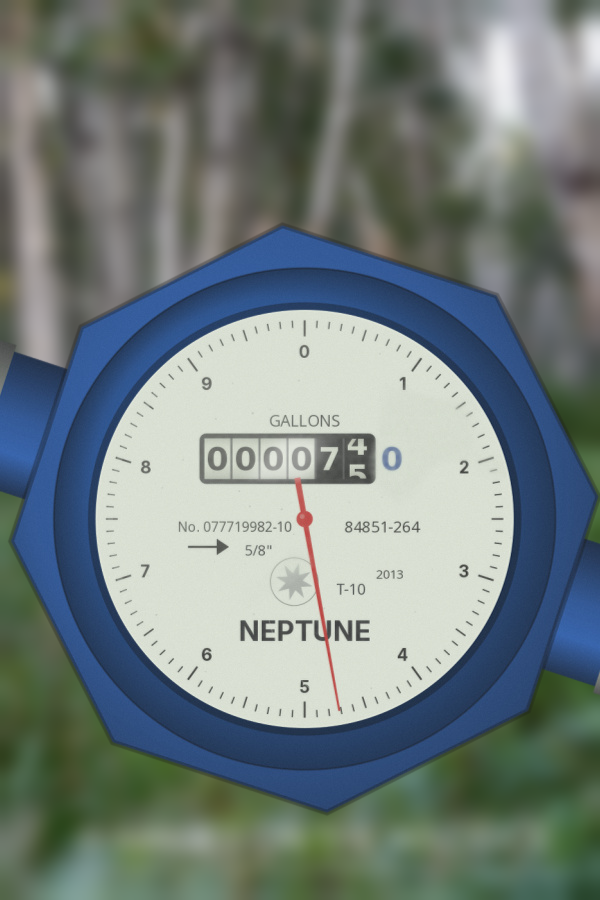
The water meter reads 744.7 gal
